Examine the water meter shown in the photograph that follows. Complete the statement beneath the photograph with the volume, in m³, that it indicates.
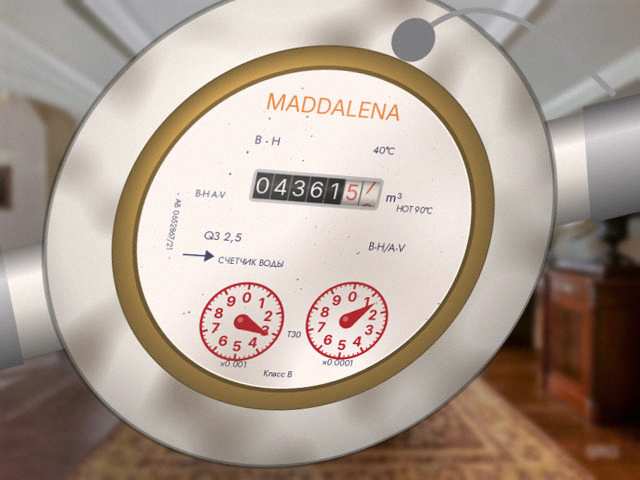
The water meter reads 4361.5731 m³
